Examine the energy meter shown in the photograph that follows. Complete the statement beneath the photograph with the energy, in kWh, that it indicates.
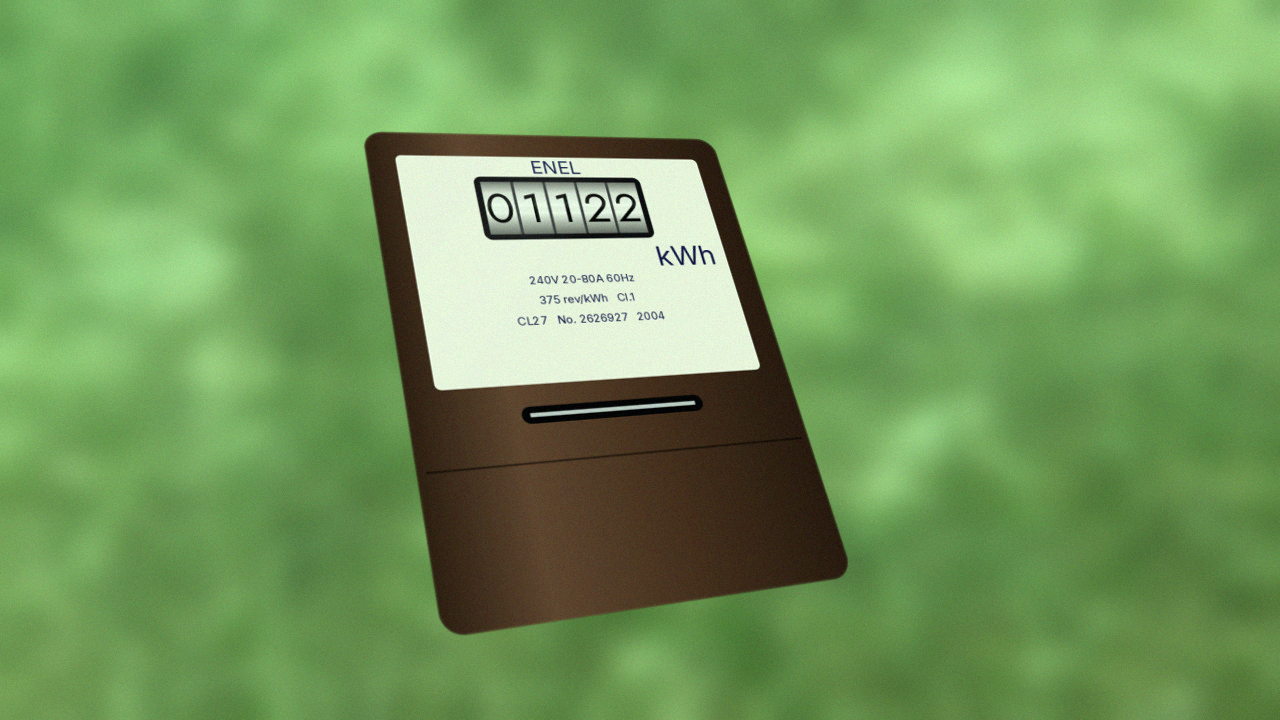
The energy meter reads 1122 kWh
